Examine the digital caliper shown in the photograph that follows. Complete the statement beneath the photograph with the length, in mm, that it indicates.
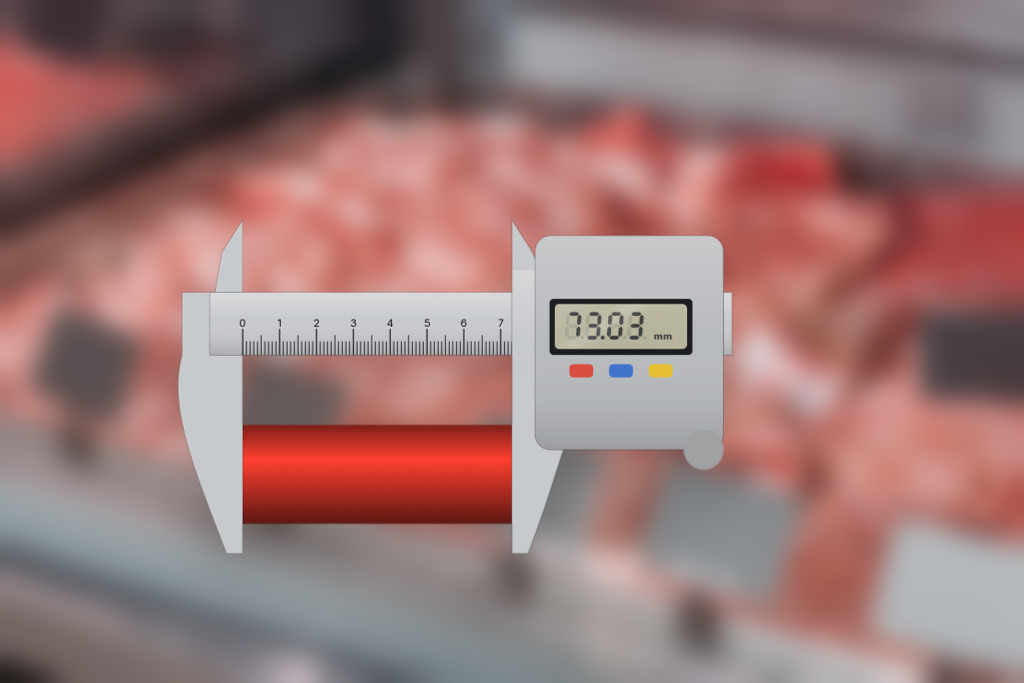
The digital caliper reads 73.03 mm
